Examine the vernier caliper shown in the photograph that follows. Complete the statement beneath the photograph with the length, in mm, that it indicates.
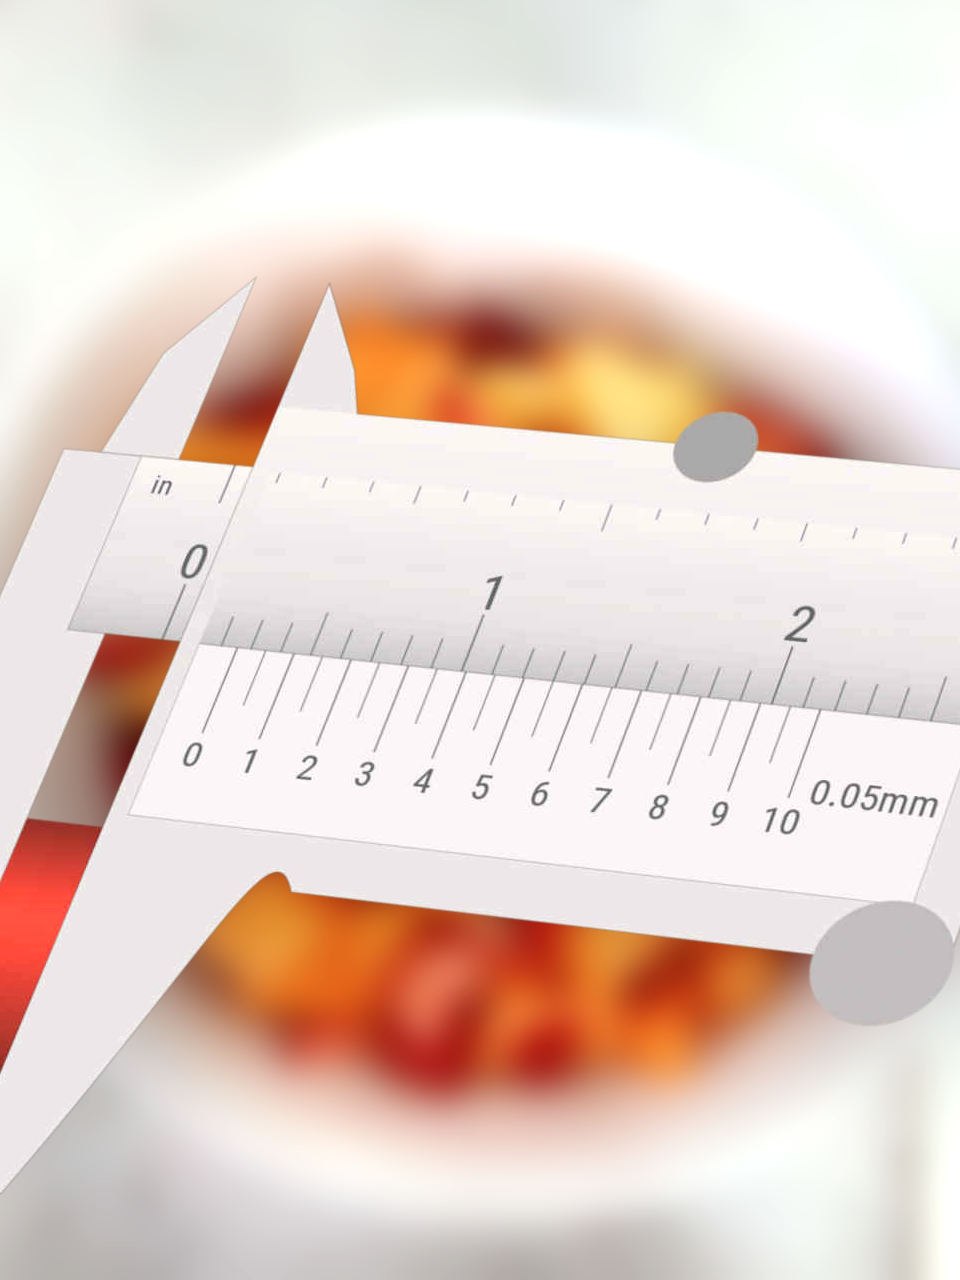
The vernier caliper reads 2.55 mm
